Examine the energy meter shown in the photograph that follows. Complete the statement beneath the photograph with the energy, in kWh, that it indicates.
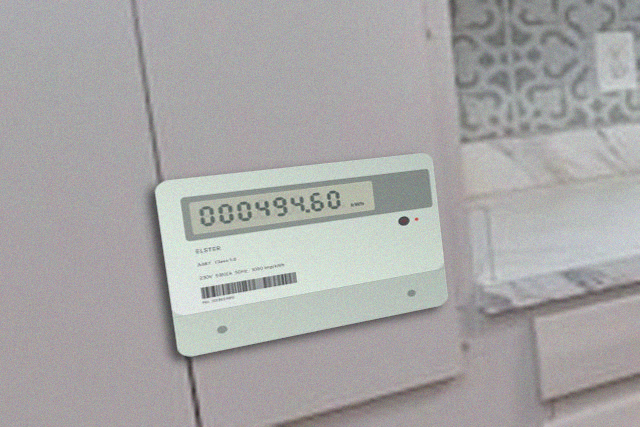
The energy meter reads 494.60 kWh
